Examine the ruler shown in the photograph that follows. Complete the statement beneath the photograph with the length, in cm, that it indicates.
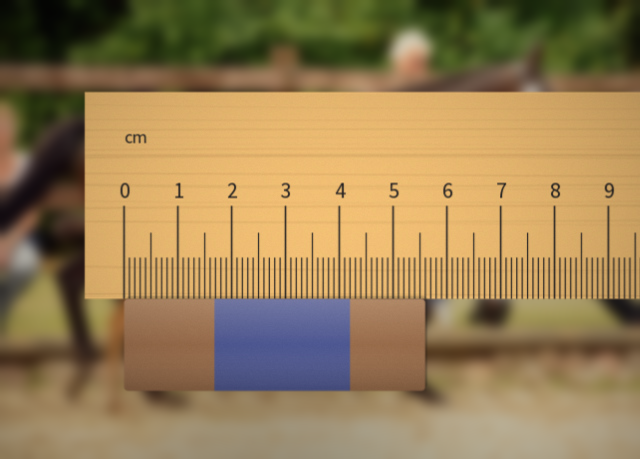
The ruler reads 5.6 cm
